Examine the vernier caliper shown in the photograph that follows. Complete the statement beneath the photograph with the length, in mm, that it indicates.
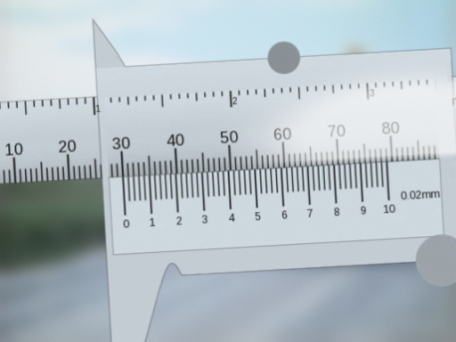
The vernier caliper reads 30.0 mm
